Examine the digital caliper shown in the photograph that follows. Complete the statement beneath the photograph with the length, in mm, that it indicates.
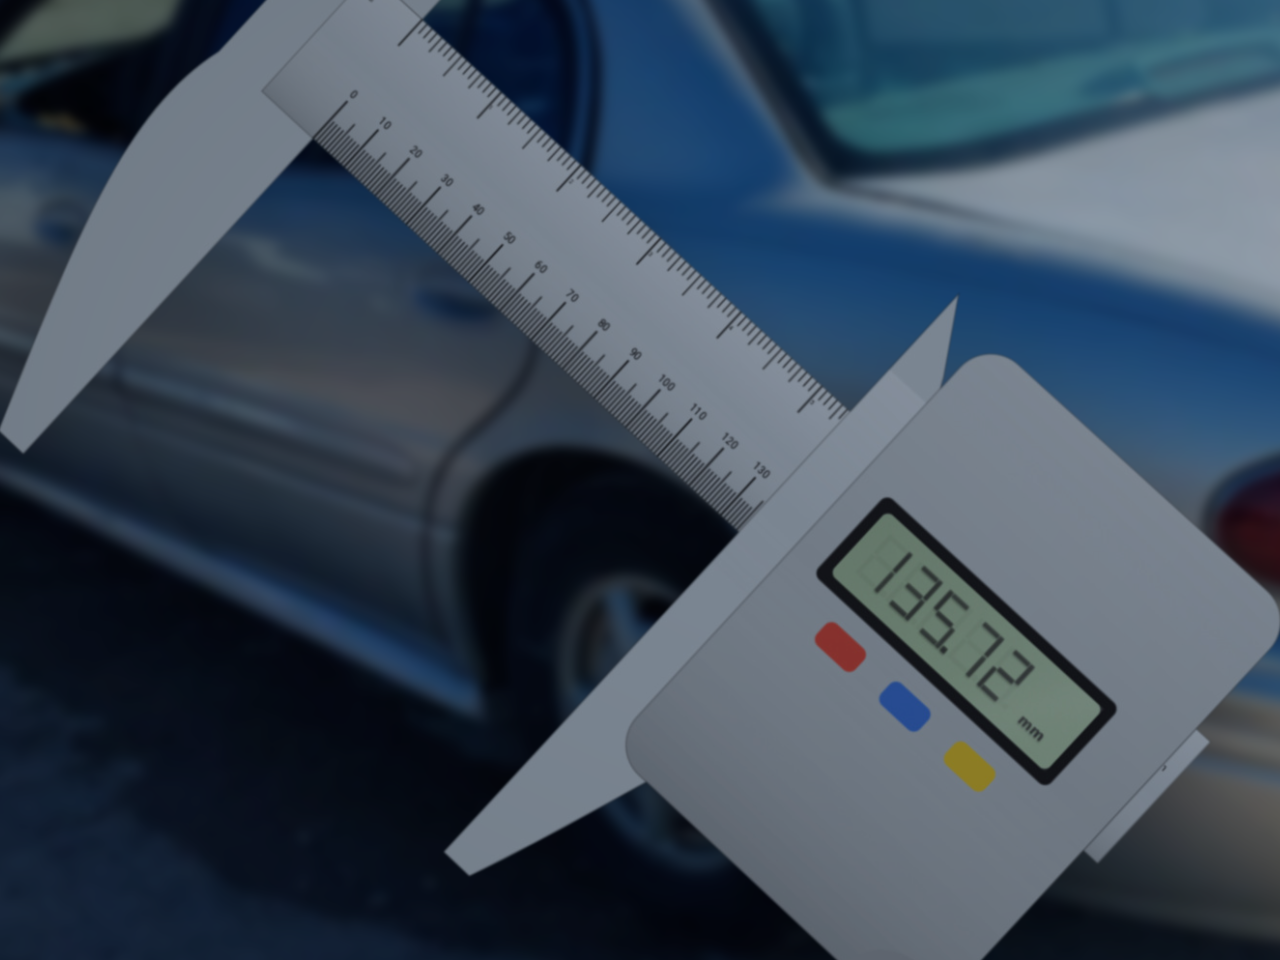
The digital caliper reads 135.72 mm
